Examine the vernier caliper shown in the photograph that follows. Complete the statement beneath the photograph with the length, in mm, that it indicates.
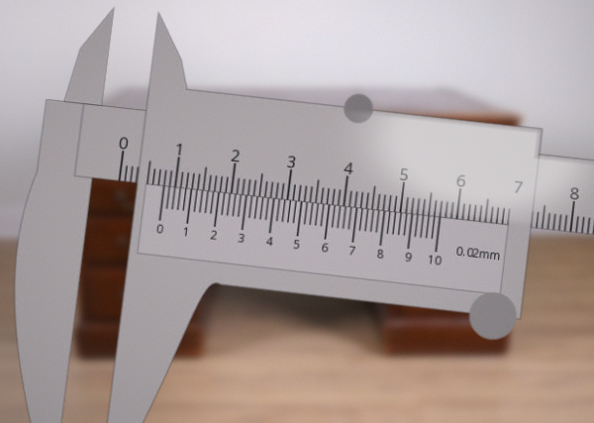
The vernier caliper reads 8.0 mm
